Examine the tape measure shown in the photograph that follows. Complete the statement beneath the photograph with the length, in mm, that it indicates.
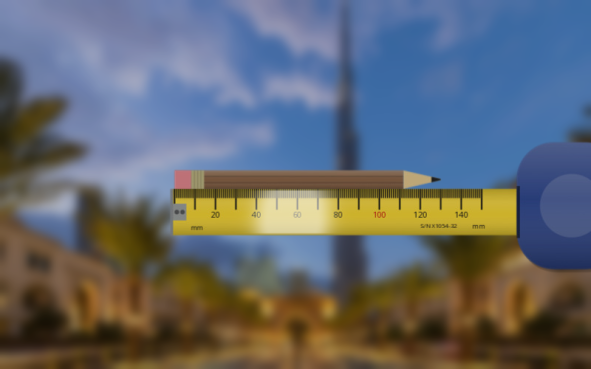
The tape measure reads 130 mm
